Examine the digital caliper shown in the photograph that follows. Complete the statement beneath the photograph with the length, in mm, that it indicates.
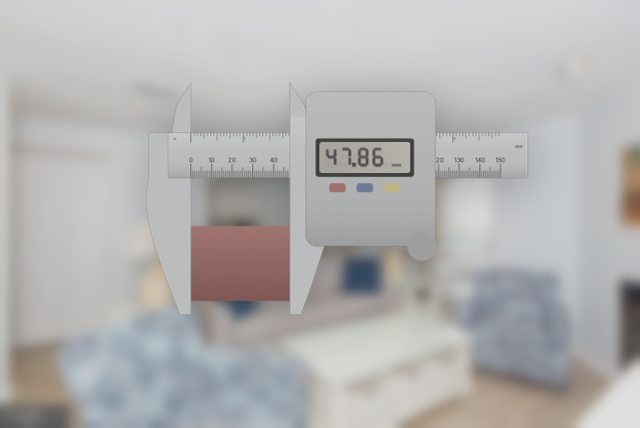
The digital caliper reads 47.86 mm
